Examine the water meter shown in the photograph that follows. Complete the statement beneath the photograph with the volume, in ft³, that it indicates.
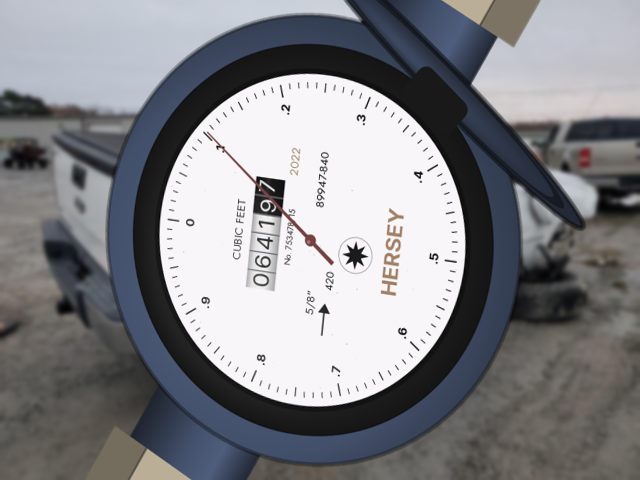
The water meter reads 64197.10 ft³
